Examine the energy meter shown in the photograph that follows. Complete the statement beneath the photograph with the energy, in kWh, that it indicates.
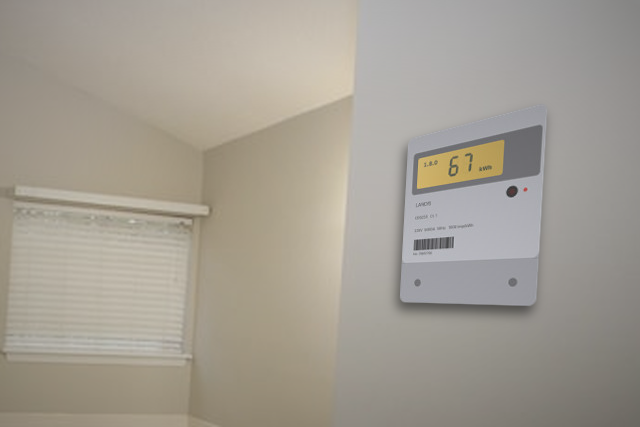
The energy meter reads 67 kWh
